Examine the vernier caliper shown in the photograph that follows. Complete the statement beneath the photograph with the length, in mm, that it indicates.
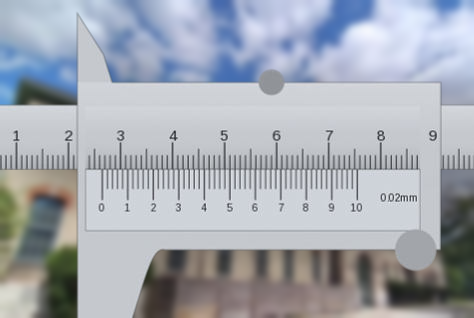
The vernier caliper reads 26.5 mm
